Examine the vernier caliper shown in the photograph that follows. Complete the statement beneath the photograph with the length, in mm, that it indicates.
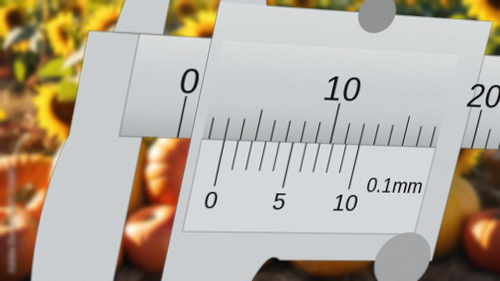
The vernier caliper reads 3.0 mm
